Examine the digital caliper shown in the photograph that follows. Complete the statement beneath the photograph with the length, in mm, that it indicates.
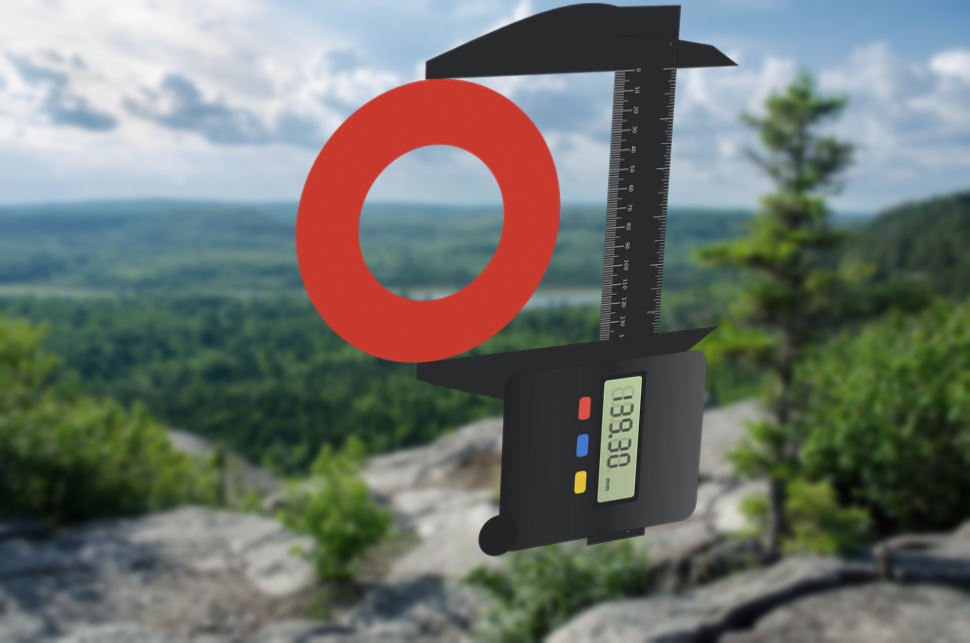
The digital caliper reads 139.30 mm
